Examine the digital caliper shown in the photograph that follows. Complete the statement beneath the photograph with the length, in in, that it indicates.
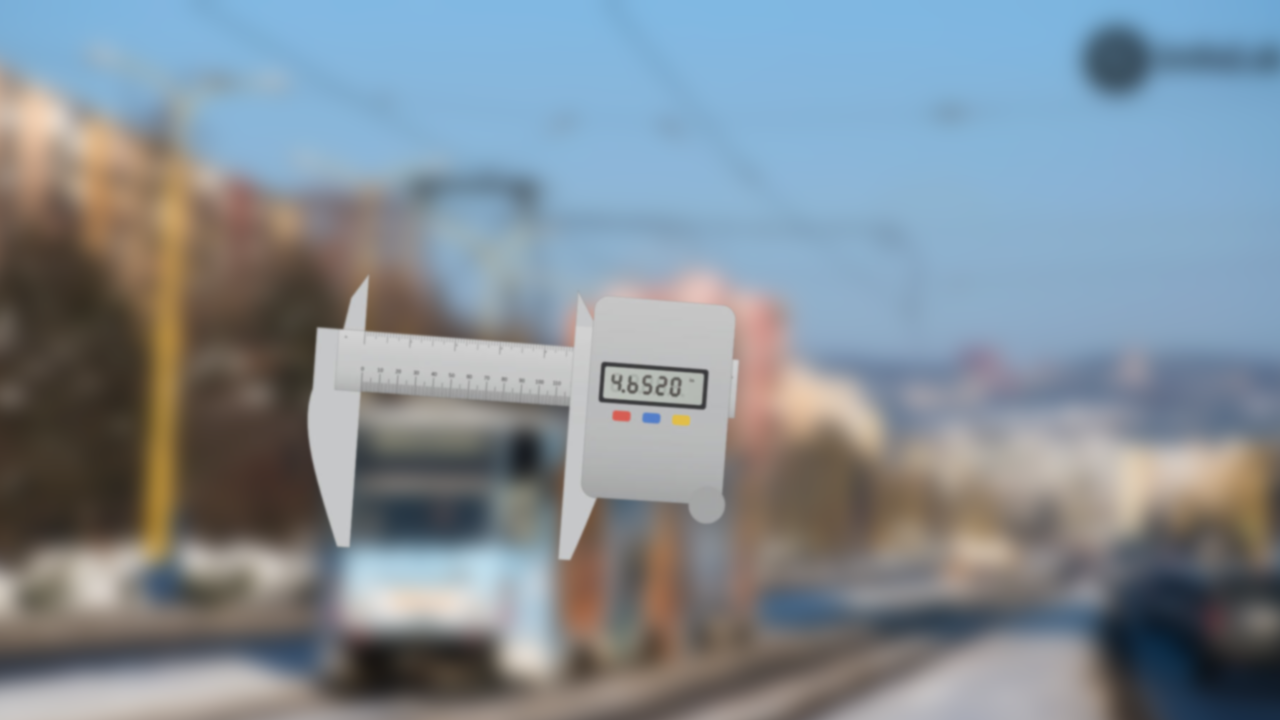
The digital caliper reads 4.6520 in
